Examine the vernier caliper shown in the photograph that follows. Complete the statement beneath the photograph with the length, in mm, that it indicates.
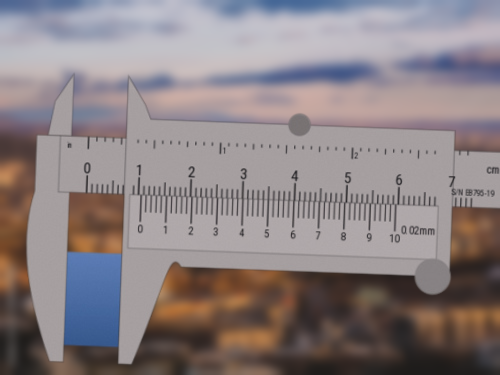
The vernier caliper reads 10.5 mm
